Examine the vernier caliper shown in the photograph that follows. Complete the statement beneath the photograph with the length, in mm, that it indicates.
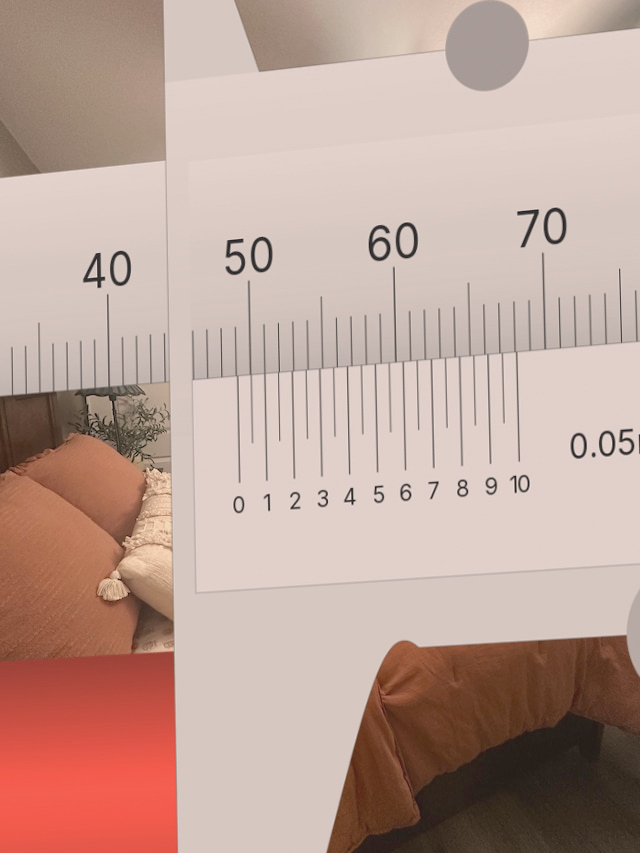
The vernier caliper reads 49.1 mm
